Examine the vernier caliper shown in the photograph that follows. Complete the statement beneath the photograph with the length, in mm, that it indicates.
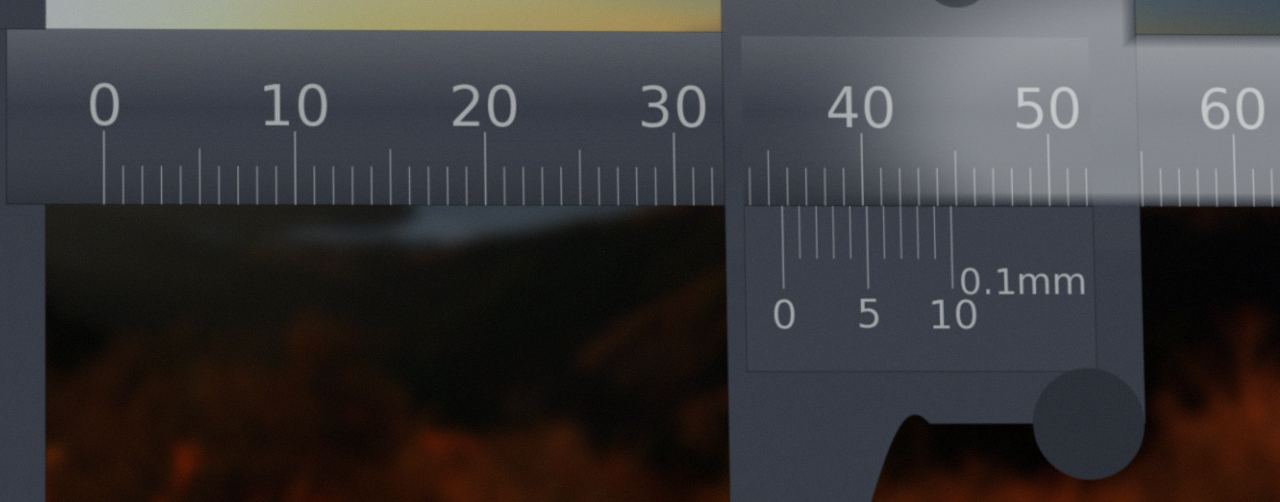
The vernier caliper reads 35.7 mm
